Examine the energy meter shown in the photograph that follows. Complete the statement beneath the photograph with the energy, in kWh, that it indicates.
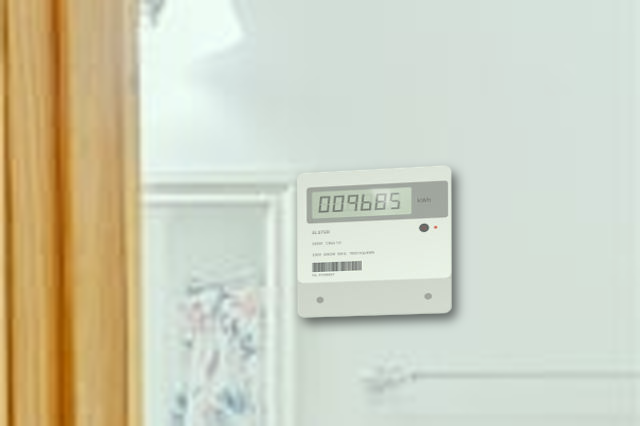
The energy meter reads 9685 kWh
